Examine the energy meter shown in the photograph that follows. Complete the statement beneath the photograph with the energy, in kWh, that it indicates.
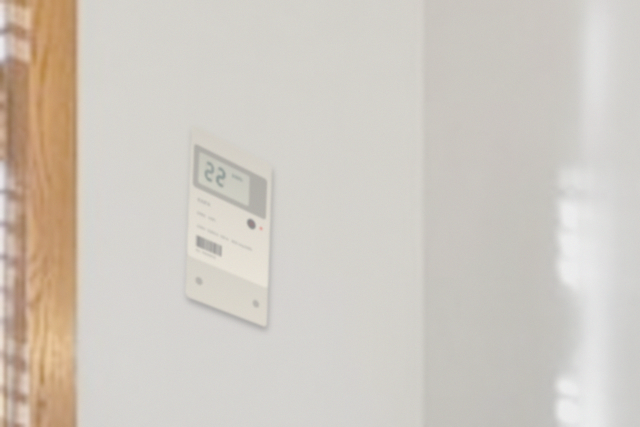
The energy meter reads 22 kWh
